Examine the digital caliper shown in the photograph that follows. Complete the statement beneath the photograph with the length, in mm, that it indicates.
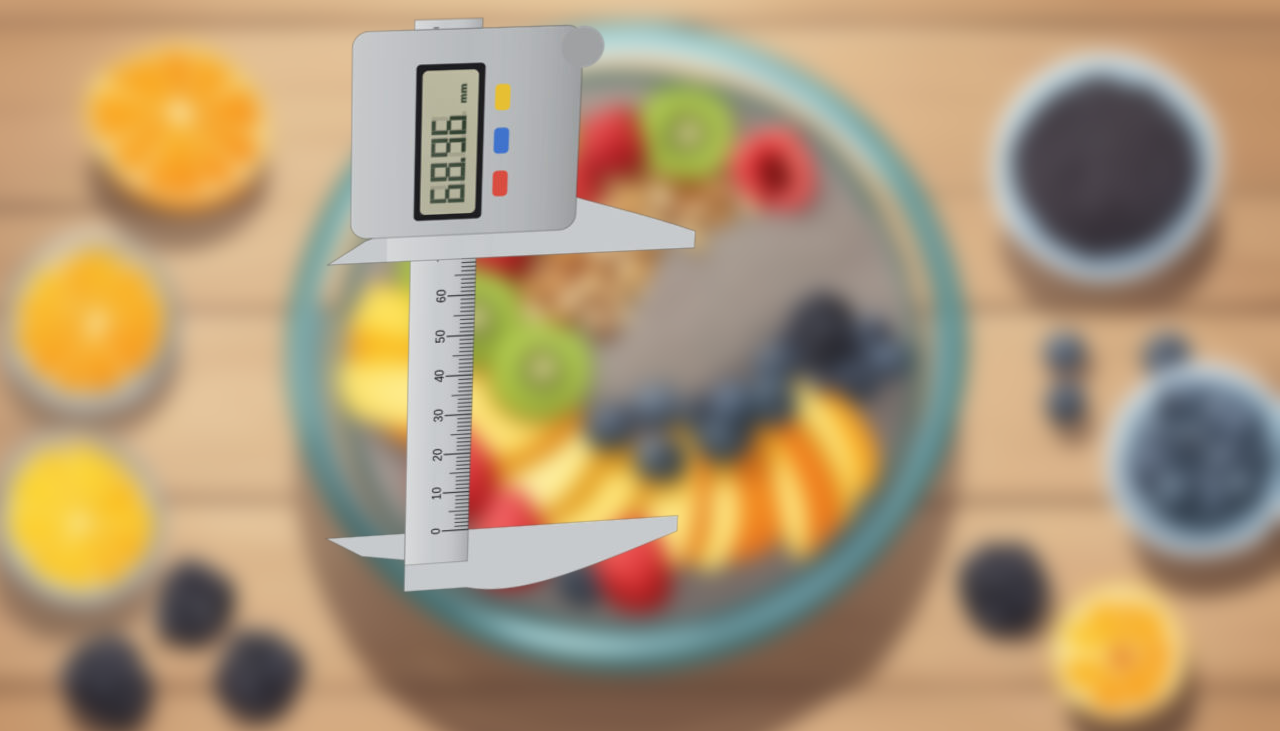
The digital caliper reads 68.96 mm
